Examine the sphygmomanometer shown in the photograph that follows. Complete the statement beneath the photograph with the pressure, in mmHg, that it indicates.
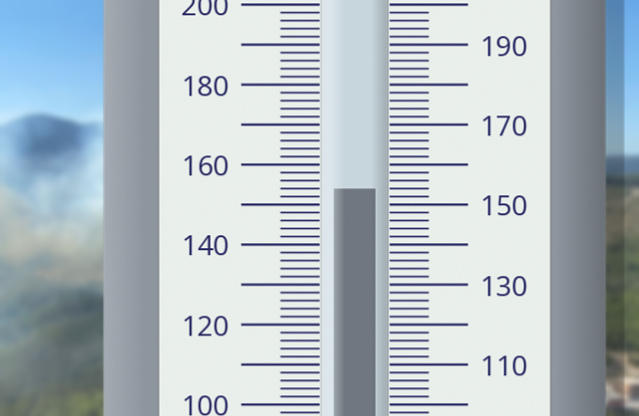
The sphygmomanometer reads 154 mmHg
